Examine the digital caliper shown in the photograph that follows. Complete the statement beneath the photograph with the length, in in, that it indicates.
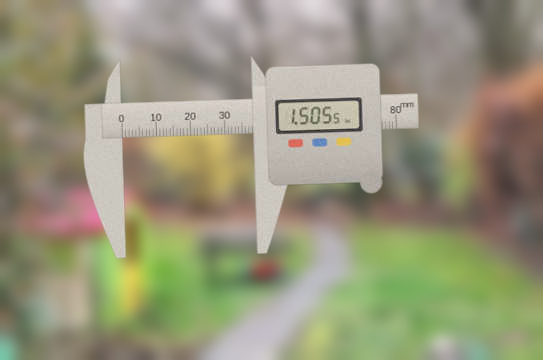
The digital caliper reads 1.5055 in
